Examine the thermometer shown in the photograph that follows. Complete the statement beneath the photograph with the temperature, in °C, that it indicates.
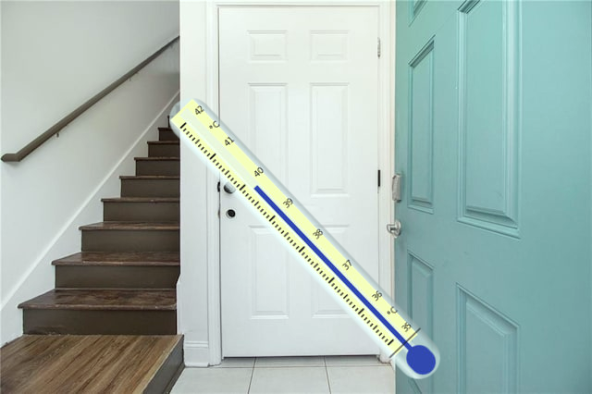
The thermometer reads 39.8 °C
